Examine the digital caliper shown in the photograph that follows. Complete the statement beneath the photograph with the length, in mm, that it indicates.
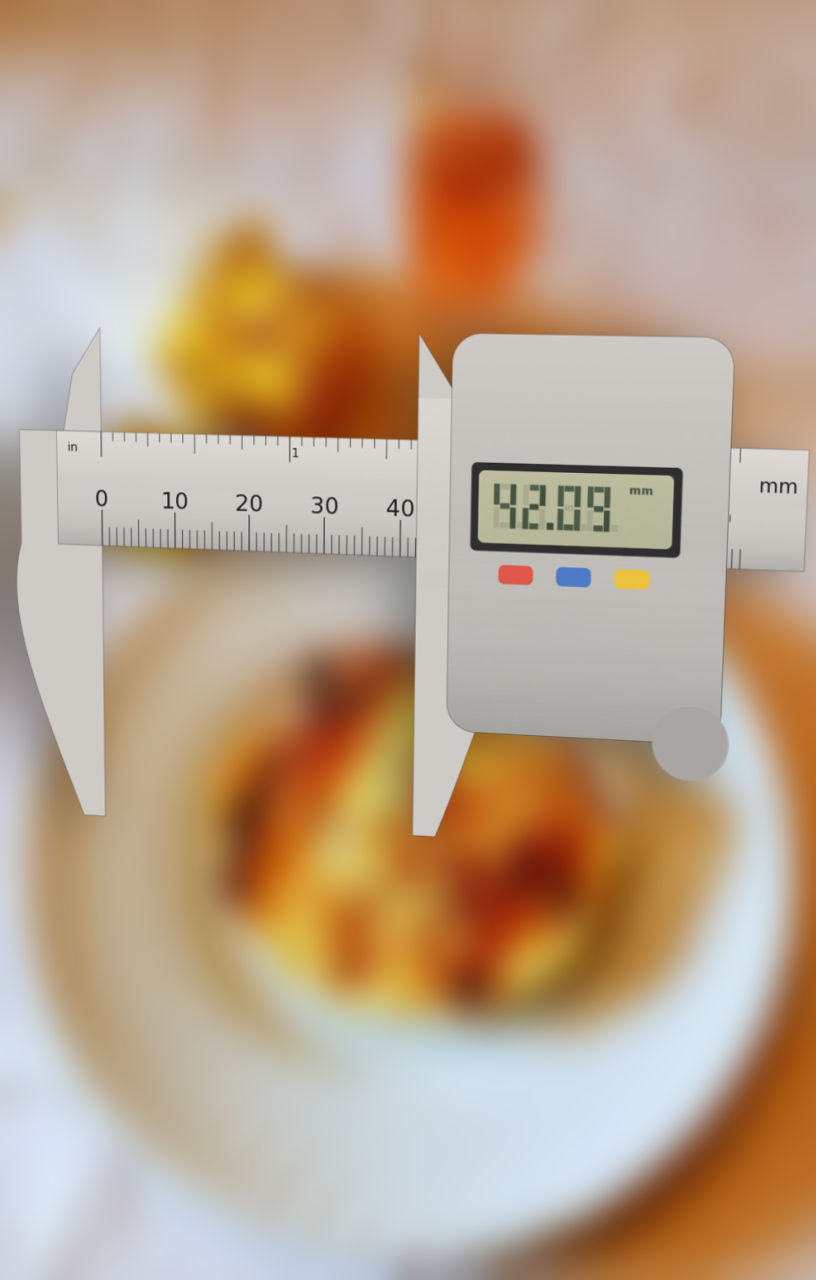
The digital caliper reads 42.09 mm
